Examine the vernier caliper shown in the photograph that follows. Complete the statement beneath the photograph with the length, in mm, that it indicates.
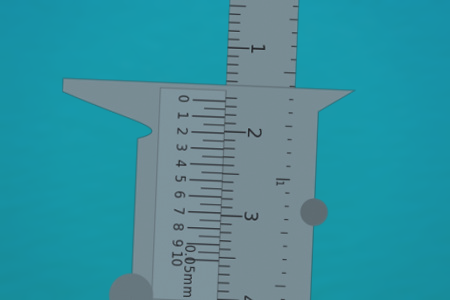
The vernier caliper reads 16.4 mm
